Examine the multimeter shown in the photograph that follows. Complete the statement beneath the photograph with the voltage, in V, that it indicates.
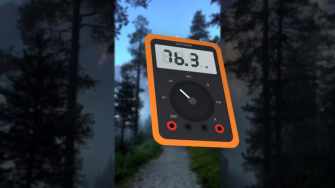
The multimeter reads 76.3 V
